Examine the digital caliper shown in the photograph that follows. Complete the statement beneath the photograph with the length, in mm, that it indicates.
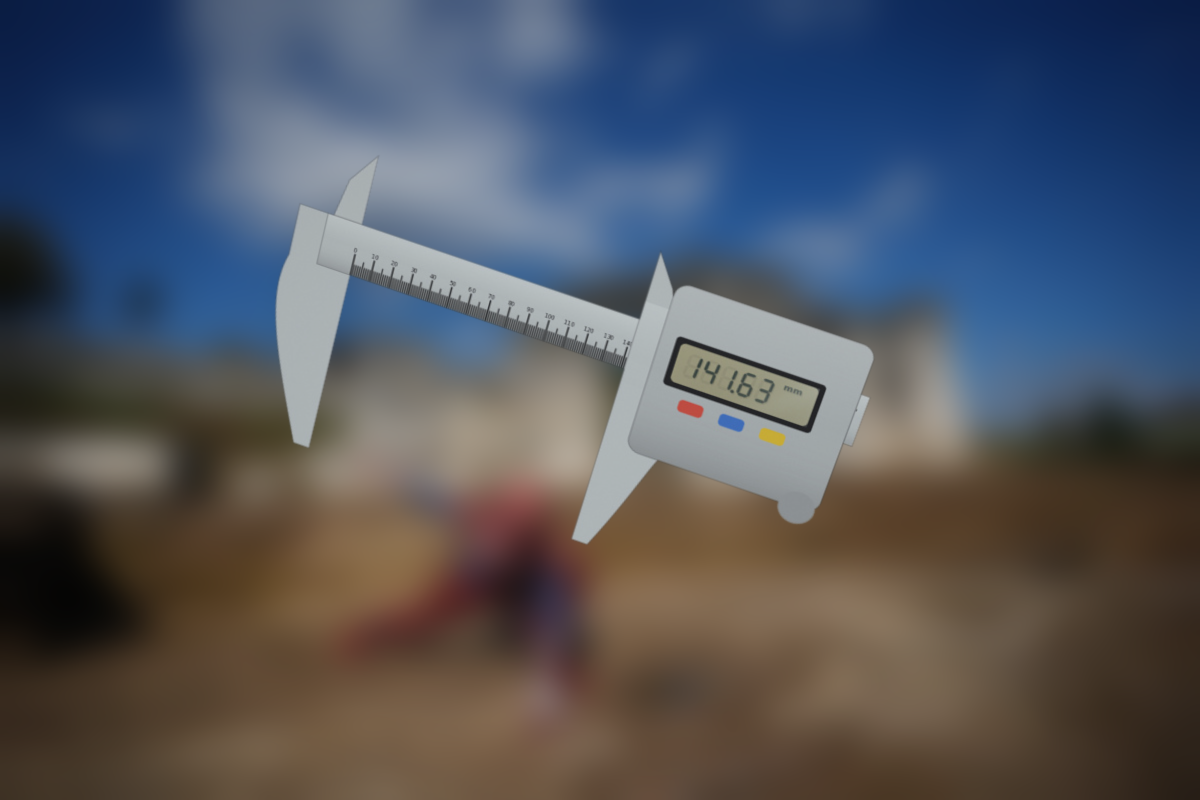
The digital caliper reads 141.63 mm
